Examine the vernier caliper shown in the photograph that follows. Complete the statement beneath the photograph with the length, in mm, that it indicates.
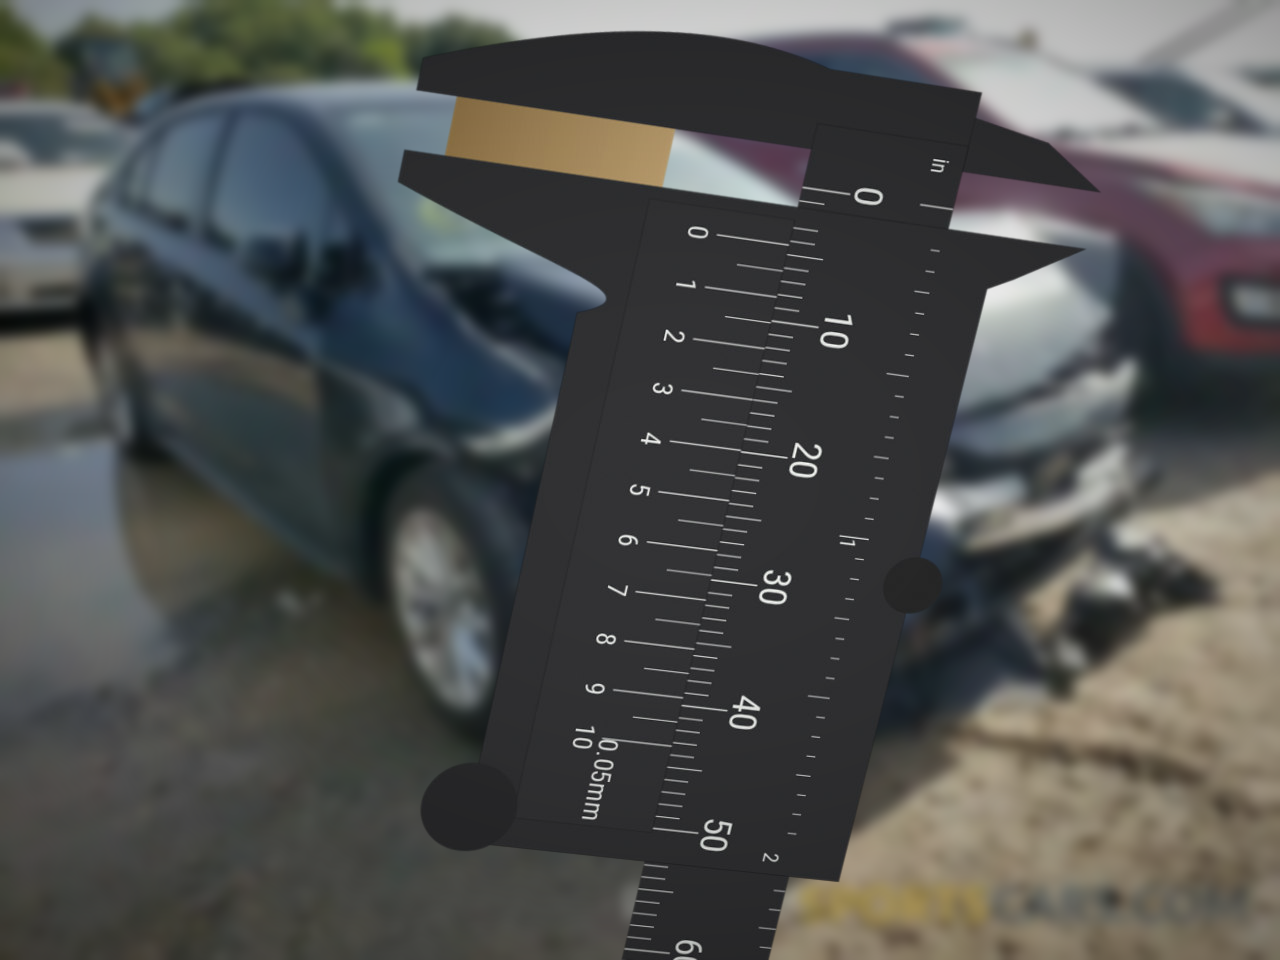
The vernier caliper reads 4.3 mm
